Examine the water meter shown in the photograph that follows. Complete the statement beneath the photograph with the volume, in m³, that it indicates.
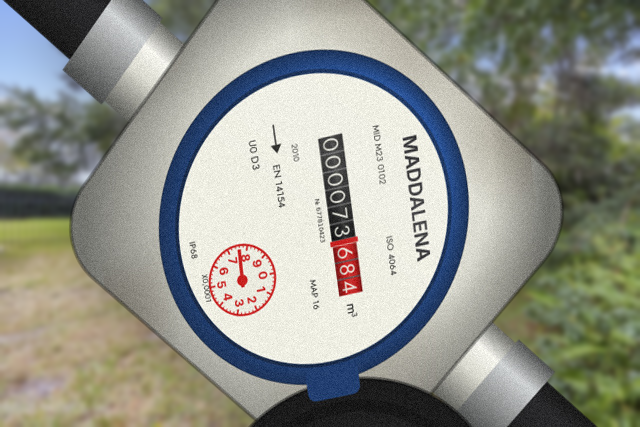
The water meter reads 73.6847 m³
